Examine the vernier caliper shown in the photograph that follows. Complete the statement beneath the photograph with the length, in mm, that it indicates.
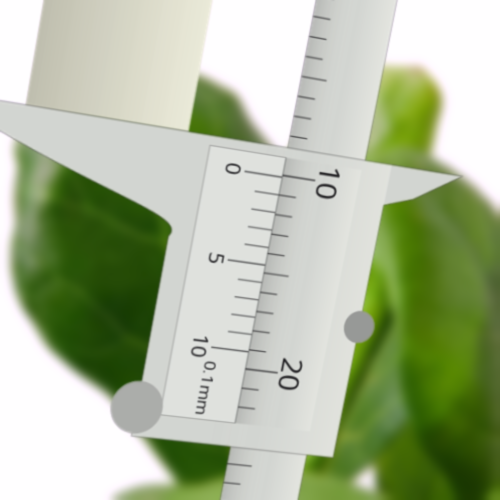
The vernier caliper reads 10.1 mm
